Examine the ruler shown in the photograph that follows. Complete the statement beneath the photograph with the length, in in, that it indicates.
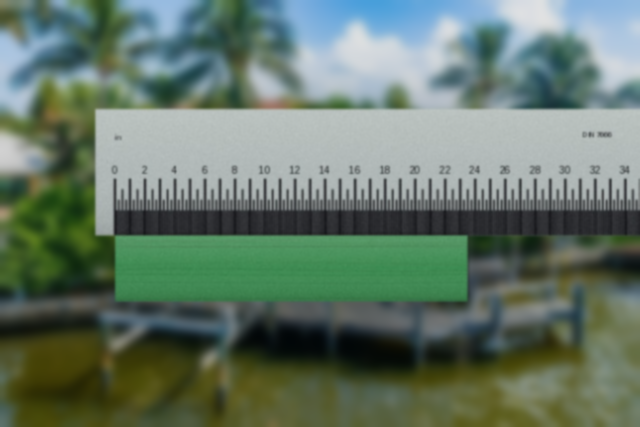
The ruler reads 23.5 in
